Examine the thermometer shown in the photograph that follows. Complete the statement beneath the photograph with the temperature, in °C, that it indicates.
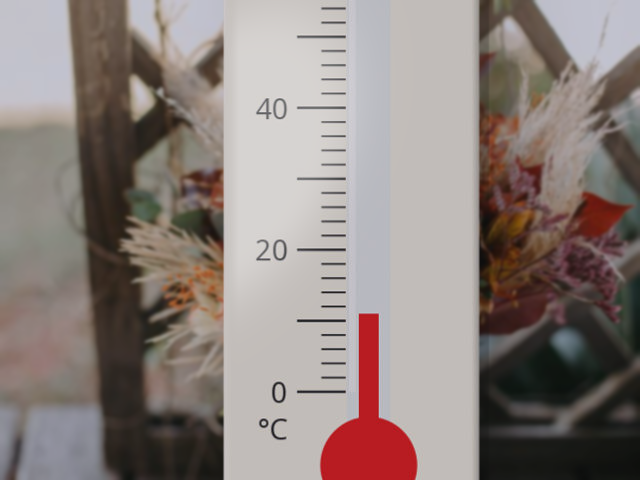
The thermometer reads 11 °C
